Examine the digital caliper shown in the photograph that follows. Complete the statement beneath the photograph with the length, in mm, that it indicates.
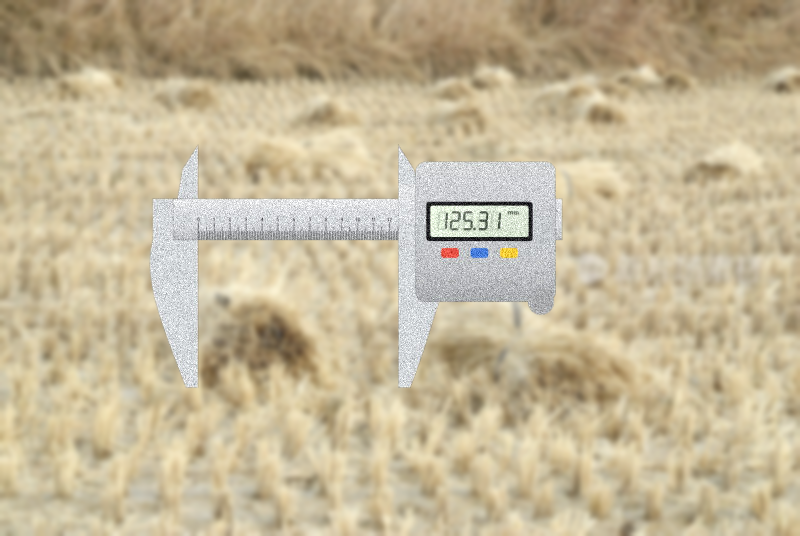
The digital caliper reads 125.31 mm
